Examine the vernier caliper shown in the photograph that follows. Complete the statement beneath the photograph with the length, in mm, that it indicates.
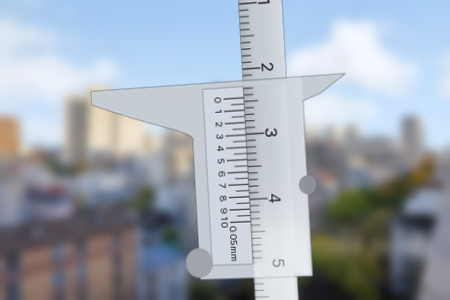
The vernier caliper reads 24.4 mm
